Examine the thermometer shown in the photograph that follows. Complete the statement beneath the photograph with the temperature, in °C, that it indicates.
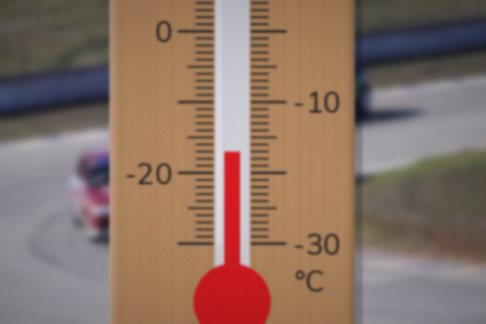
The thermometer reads -17 °C
